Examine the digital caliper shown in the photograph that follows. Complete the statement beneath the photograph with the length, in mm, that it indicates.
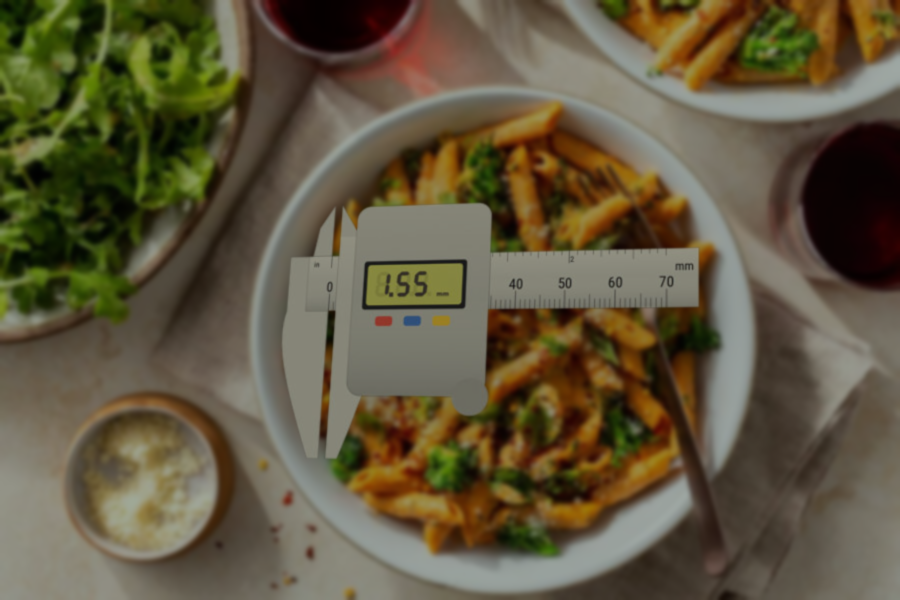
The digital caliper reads 1.55 mm
